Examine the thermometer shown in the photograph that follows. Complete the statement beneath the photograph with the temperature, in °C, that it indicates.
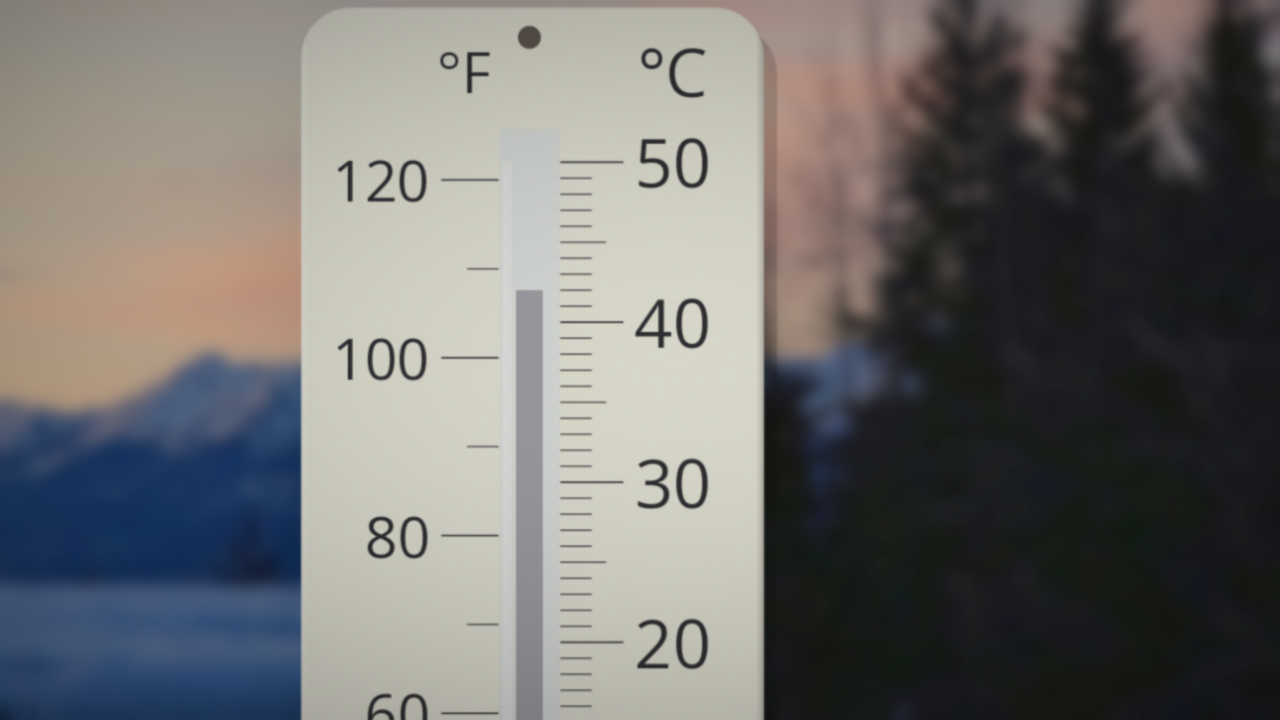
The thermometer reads 42 °C
